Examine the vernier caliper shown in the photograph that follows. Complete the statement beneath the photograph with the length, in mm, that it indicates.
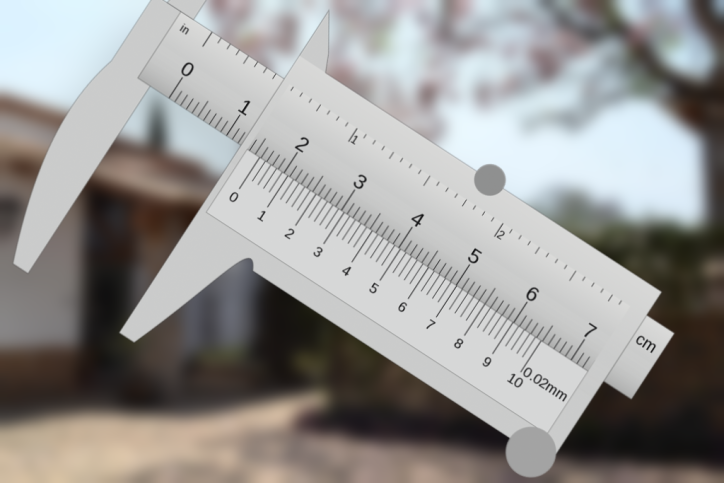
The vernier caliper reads 15.8 mm
